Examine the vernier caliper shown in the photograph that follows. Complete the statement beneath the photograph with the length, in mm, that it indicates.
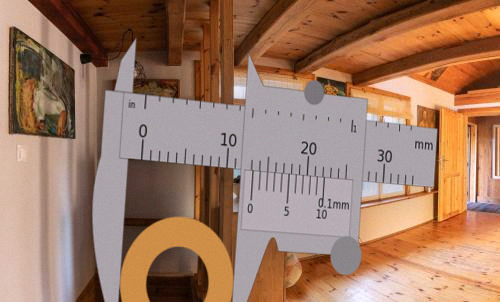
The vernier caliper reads 13.2 mm
